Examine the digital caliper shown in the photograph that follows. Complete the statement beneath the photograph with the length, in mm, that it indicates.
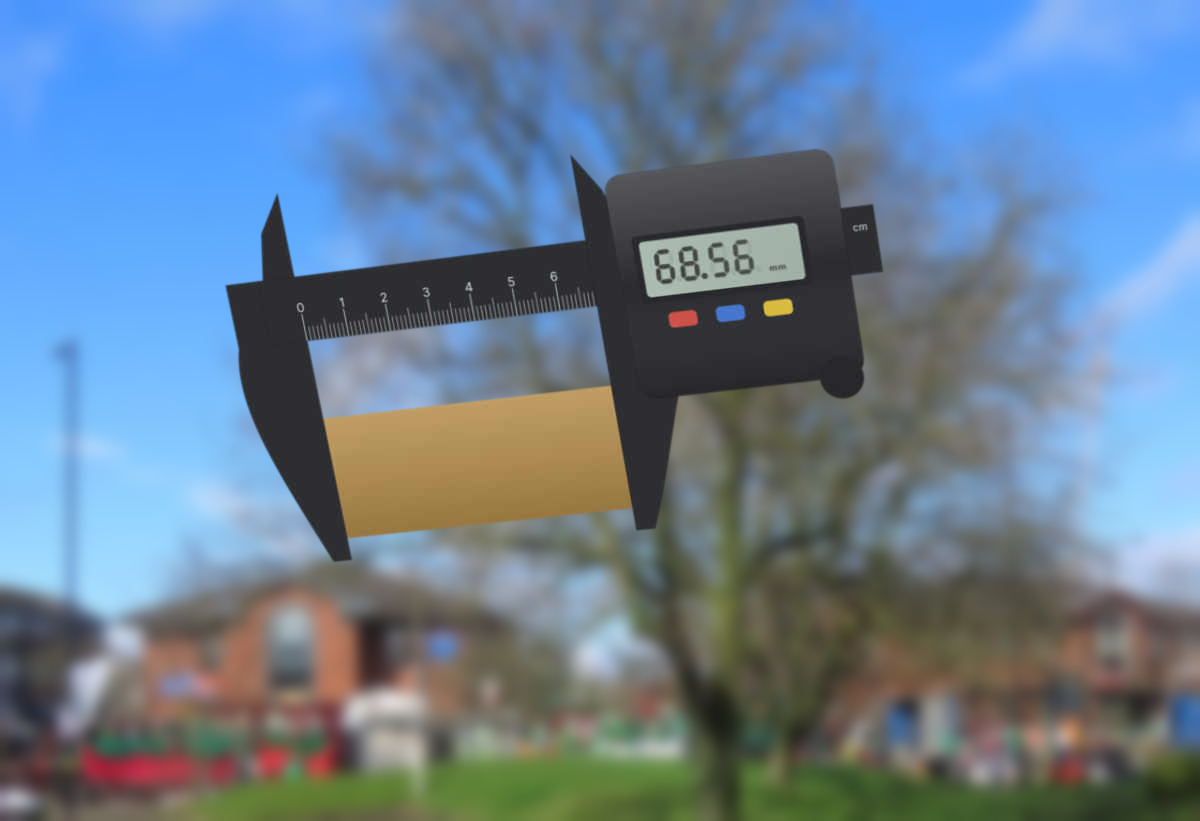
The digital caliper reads 68.56 mm
